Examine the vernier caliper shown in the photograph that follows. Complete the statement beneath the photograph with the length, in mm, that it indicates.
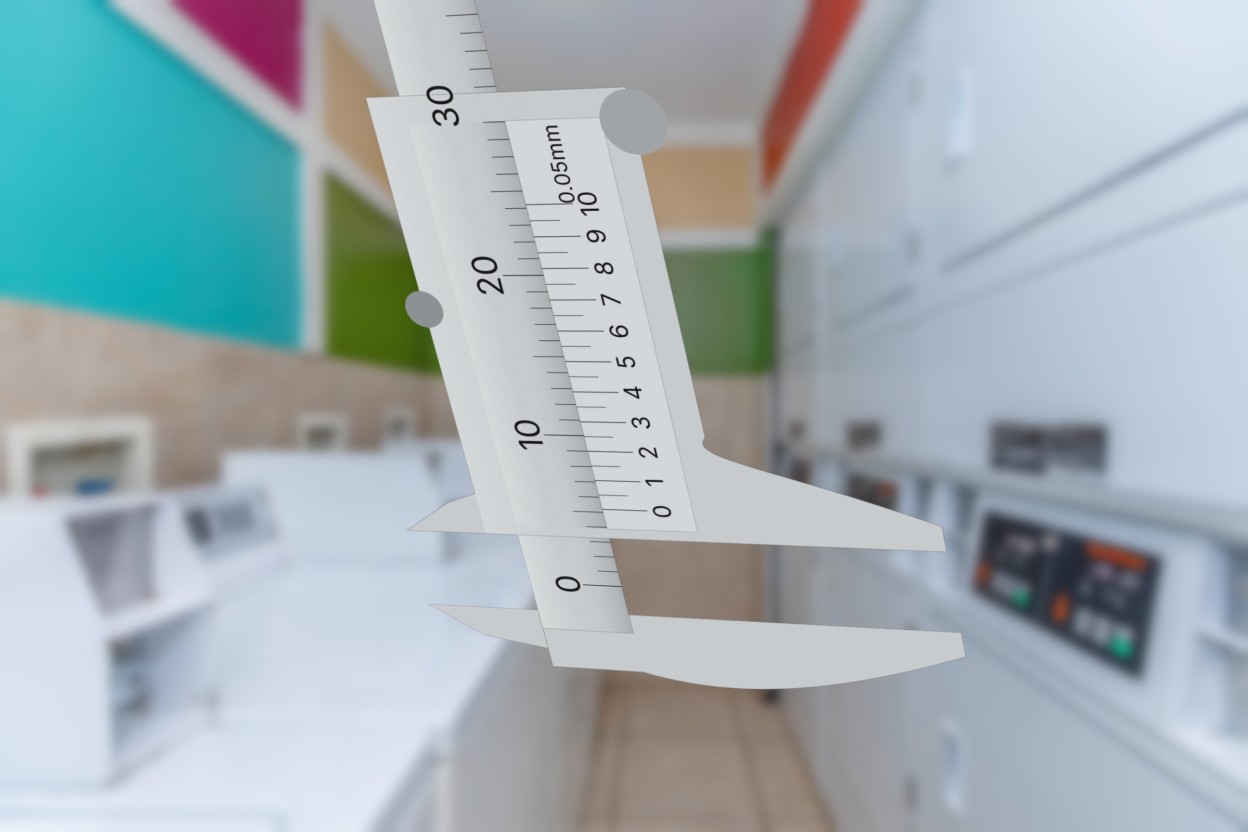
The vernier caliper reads 5.2 mm
